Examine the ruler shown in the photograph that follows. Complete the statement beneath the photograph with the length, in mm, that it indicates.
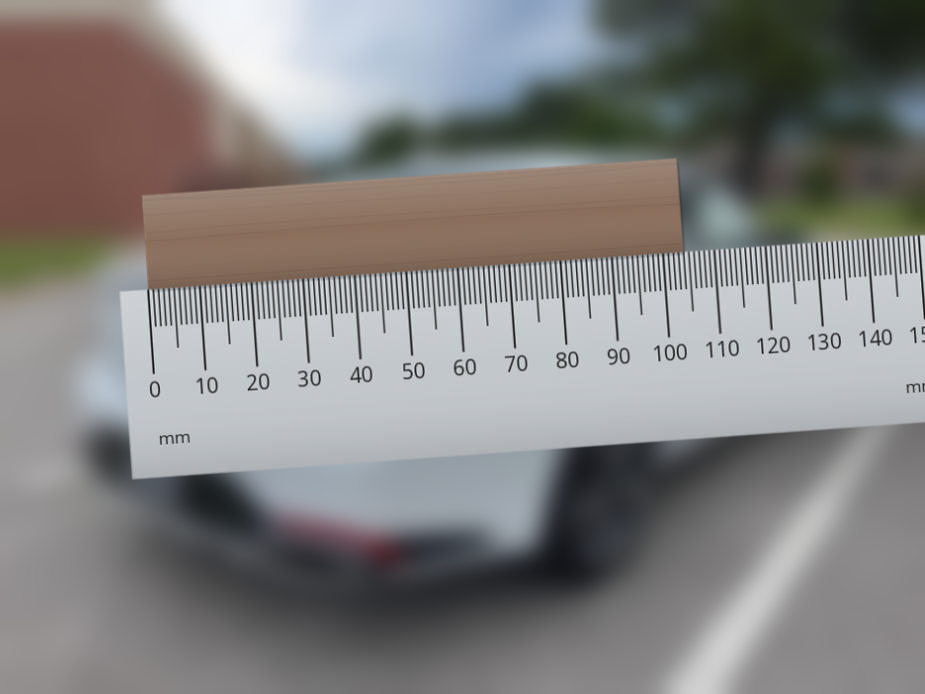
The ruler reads 104 mm
